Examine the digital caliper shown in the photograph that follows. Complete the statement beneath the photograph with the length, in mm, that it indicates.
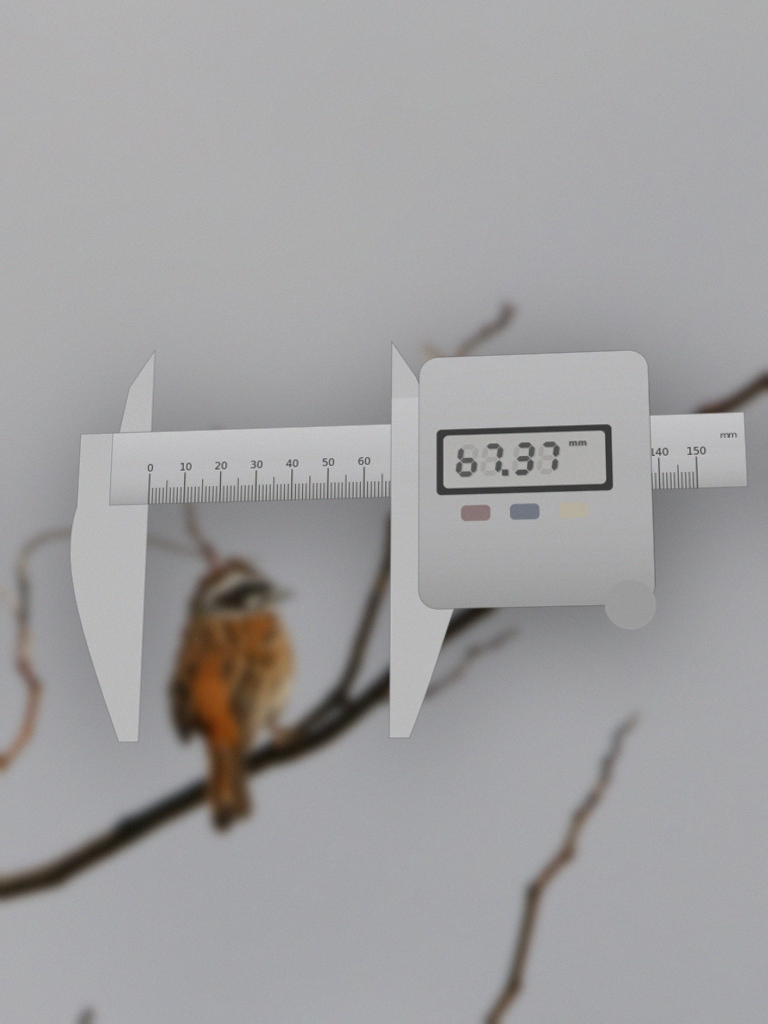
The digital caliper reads 67.37 mm
